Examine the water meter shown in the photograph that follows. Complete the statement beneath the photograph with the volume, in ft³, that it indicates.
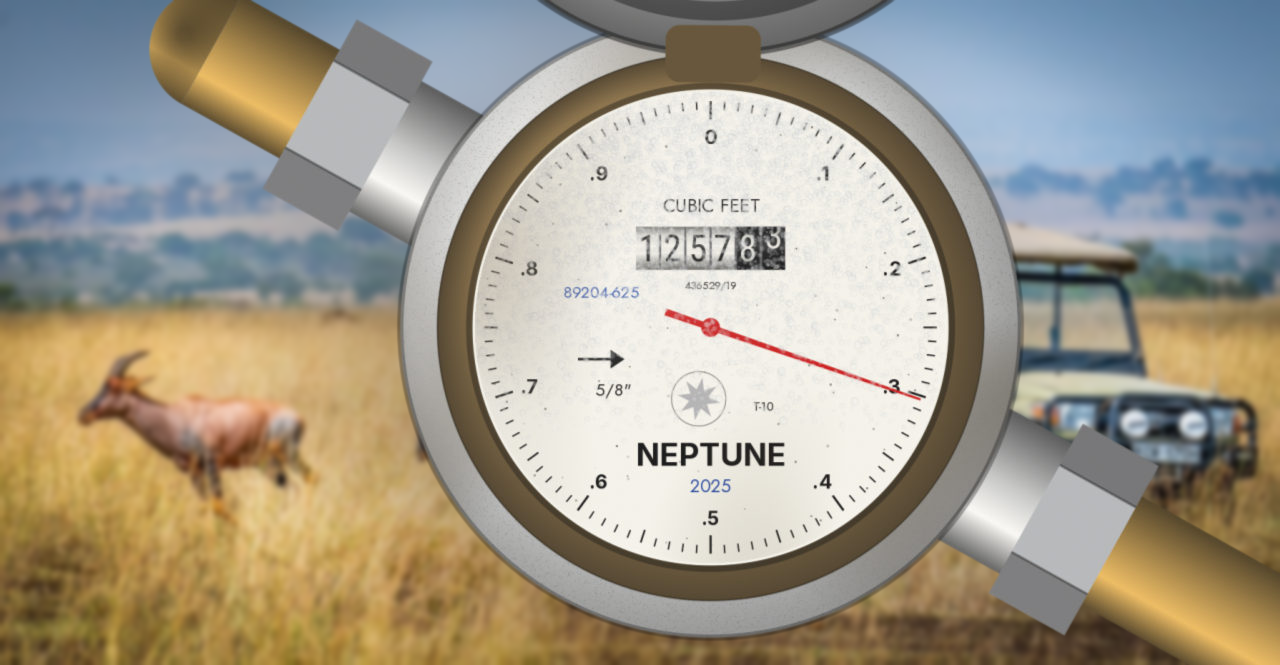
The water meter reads 125783.30 ft³
